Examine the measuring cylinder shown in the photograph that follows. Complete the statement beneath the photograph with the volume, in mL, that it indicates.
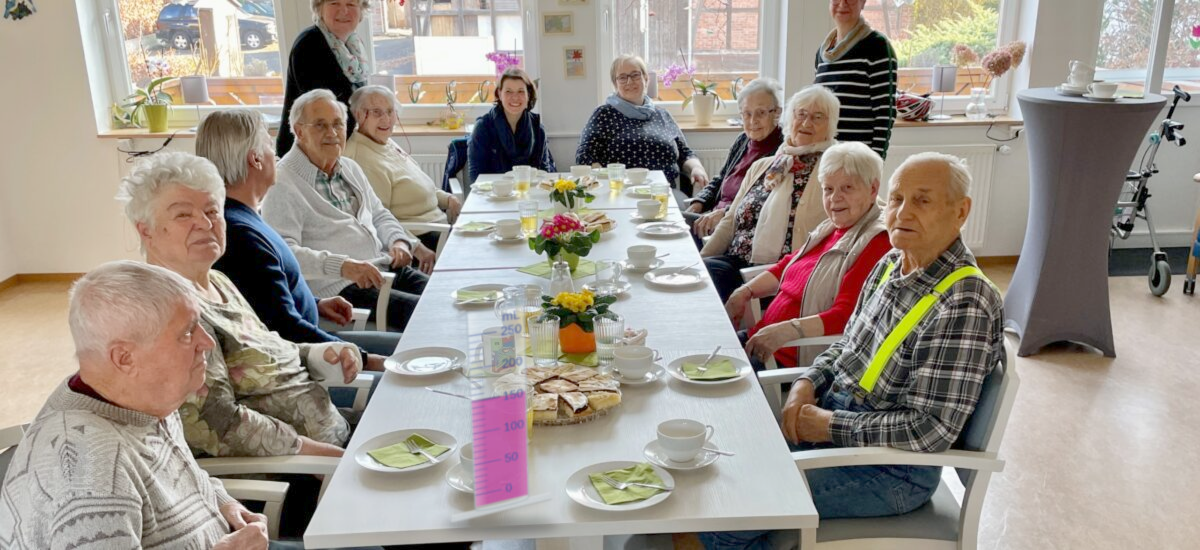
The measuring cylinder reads 150 mL
